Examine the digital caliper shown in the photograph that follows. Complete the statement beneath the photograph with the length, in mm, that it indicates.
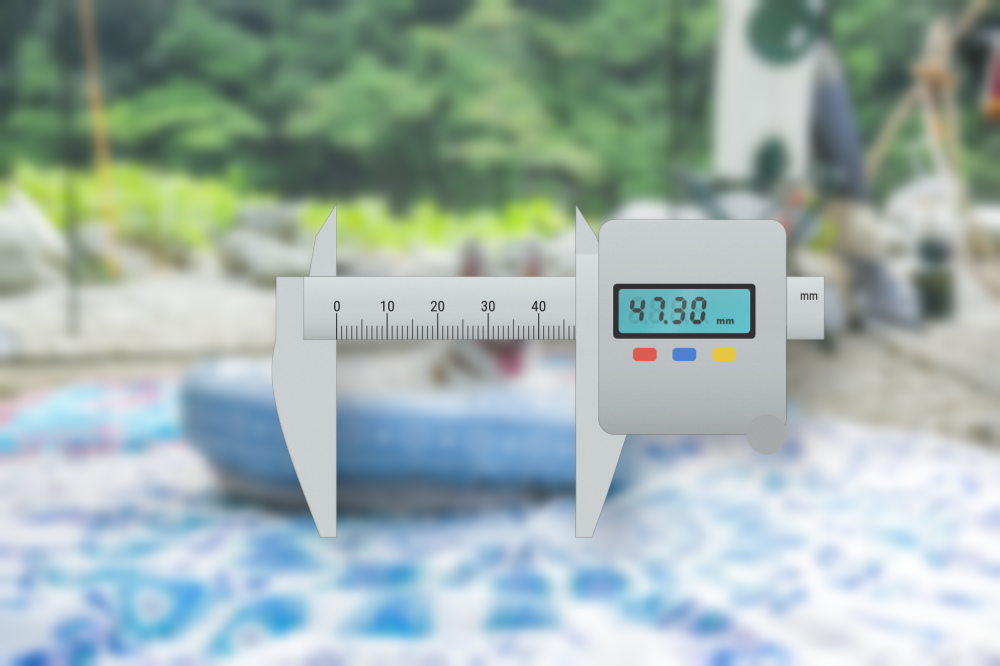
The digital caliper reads 47.30 mm
